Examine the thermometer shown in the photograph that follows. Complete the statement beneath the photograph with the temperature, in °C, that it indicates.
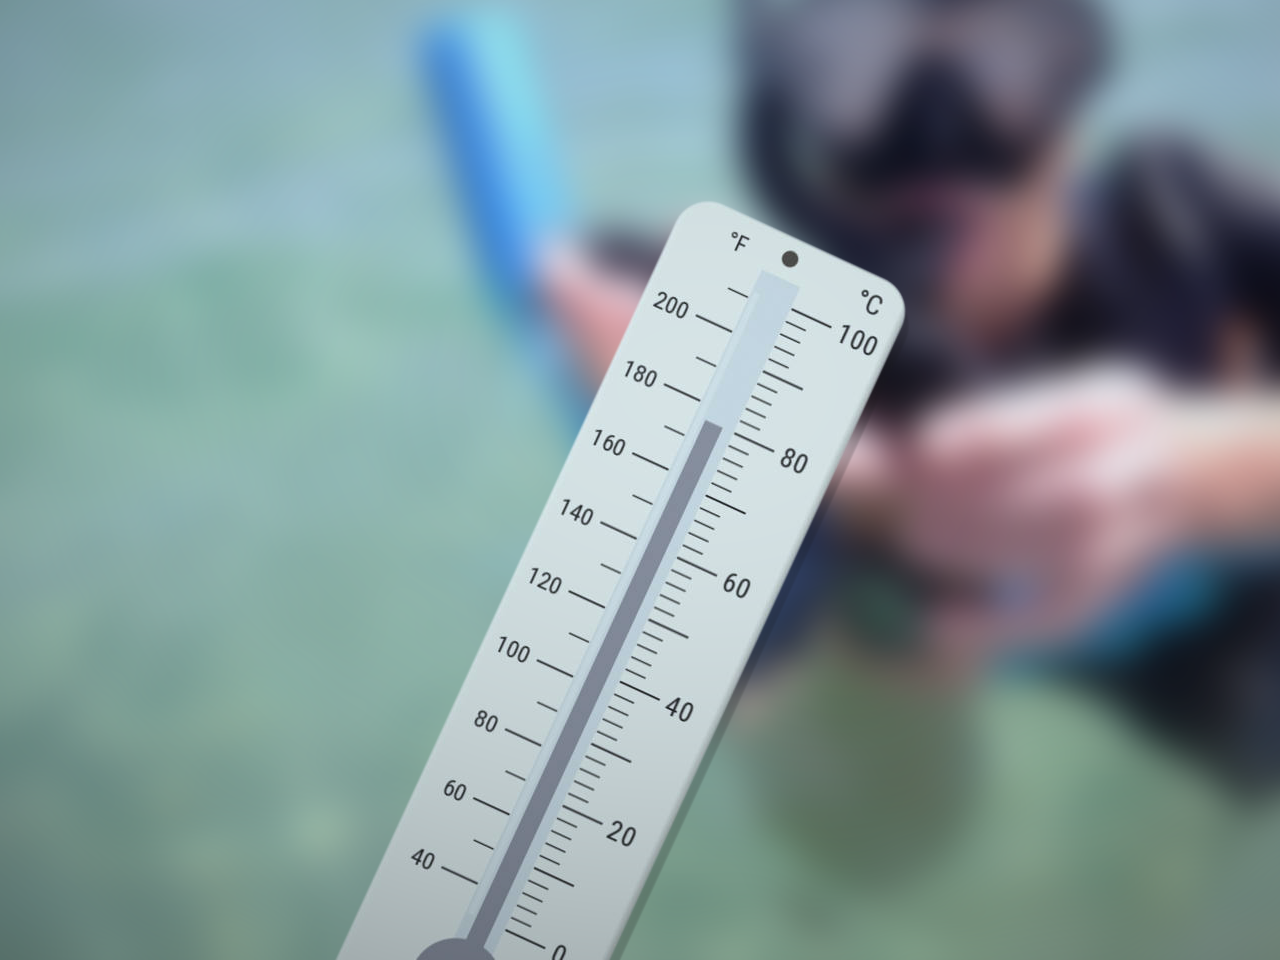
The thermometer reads 80 °C
